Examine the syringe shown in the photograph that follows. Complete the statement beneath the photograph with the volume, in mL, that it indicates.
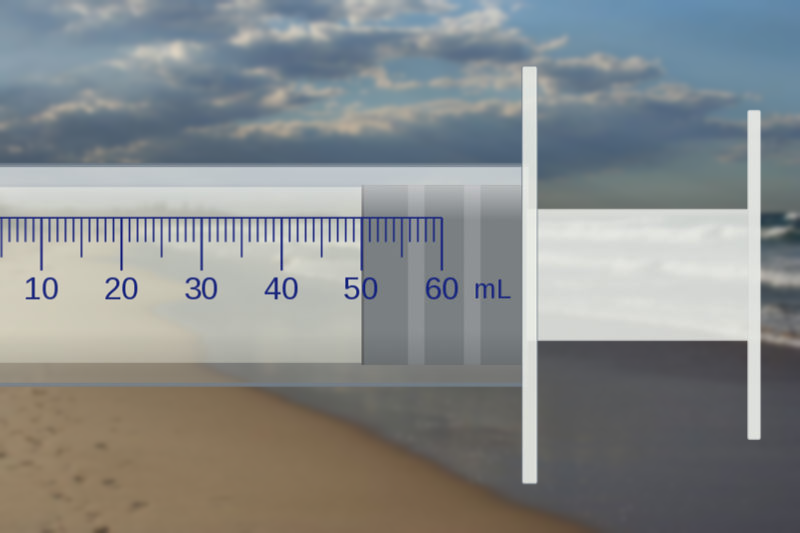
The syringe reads 50 mL
